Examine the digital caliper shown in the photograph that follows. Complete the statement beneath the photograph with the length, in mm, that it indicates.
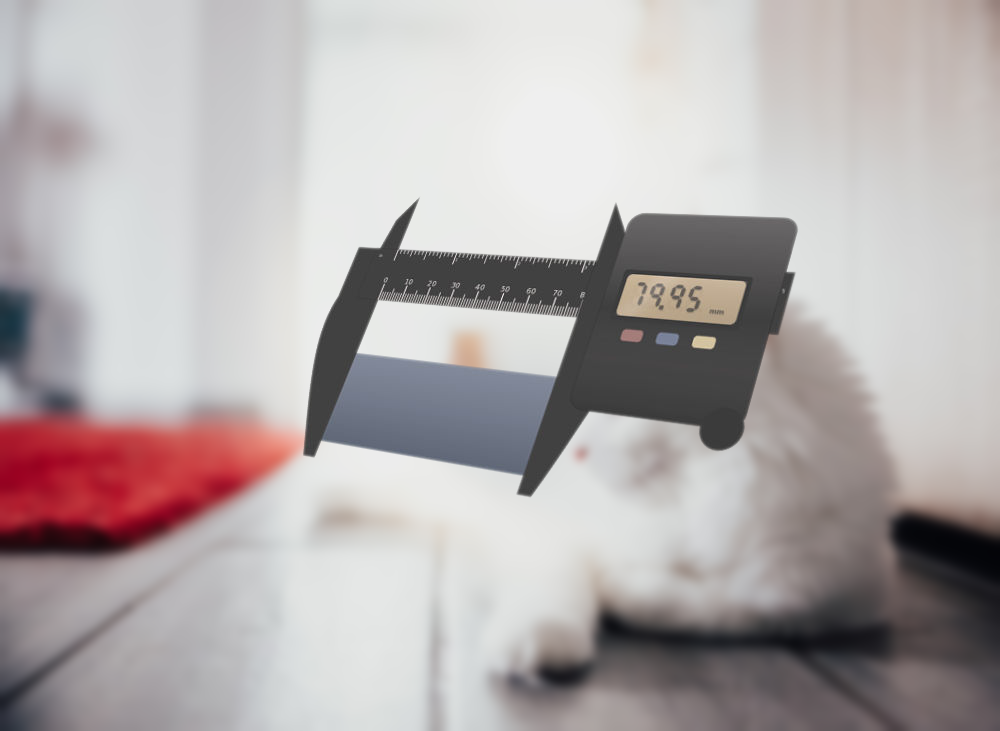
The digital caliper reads 79.95 mm
